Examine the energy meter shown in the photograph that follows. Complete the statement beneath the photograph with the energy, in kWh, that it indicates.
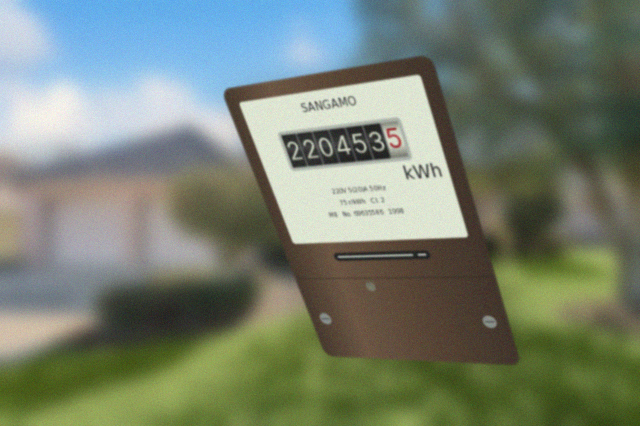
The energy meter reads 220453.5 kWh
